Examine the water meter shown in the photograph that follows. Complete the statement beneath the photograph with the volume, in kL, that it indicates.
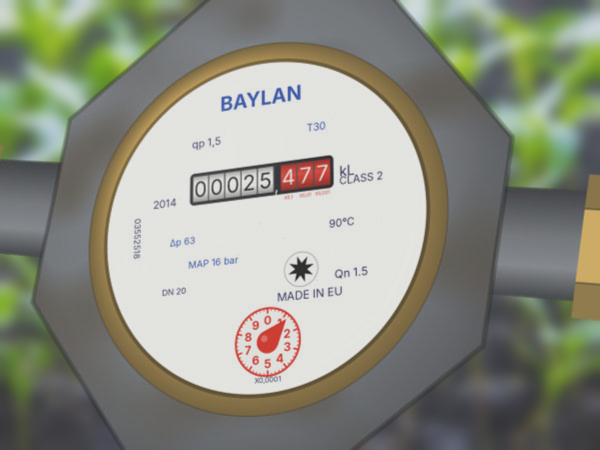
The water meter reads 25.4771 kL
